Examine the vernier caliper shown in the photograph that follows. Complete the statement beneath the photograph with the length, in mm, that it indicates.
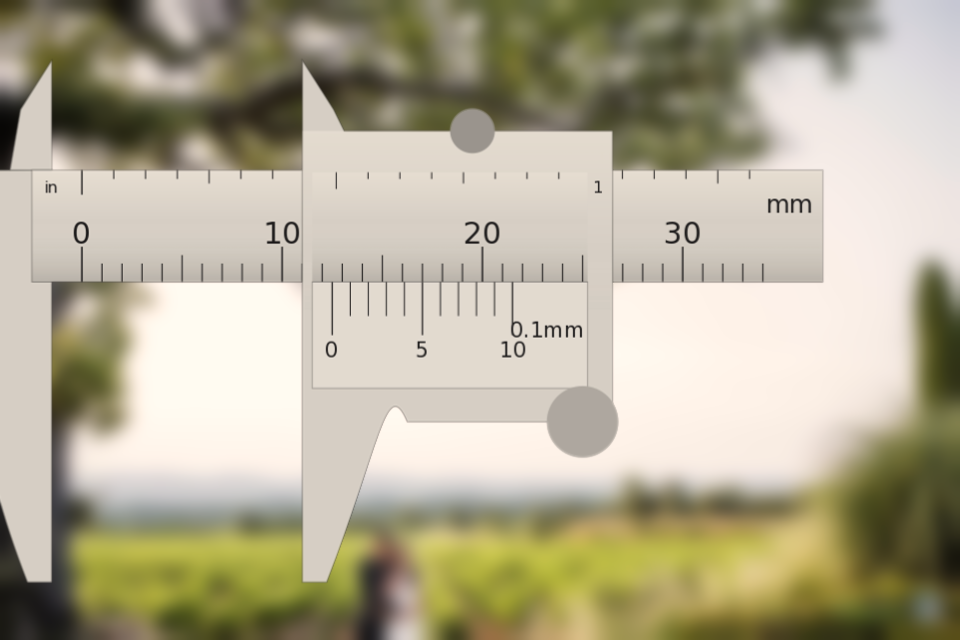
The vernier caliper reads 12.5 mm
